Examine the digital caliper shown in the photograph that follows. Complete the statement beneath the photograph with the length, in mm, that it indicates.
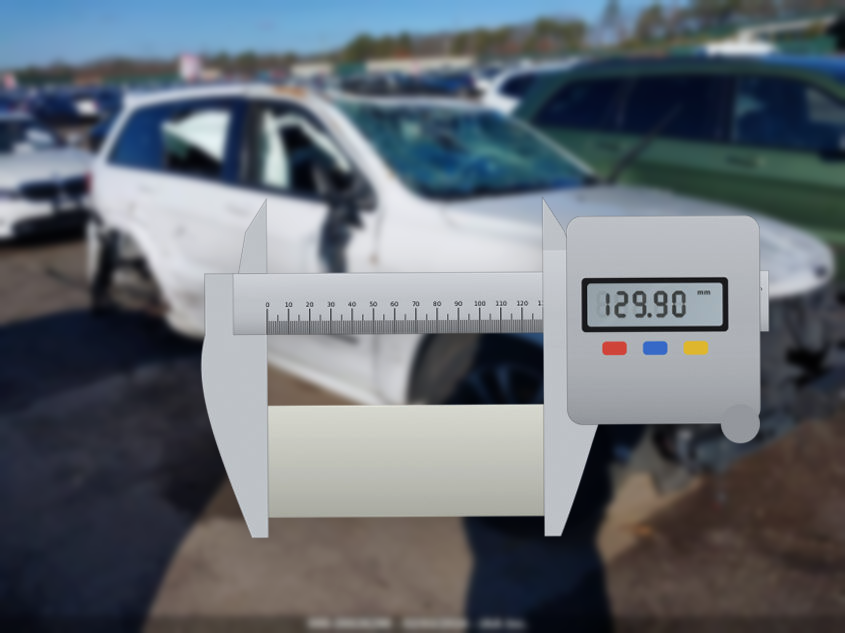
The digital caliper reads 129.90 mm
